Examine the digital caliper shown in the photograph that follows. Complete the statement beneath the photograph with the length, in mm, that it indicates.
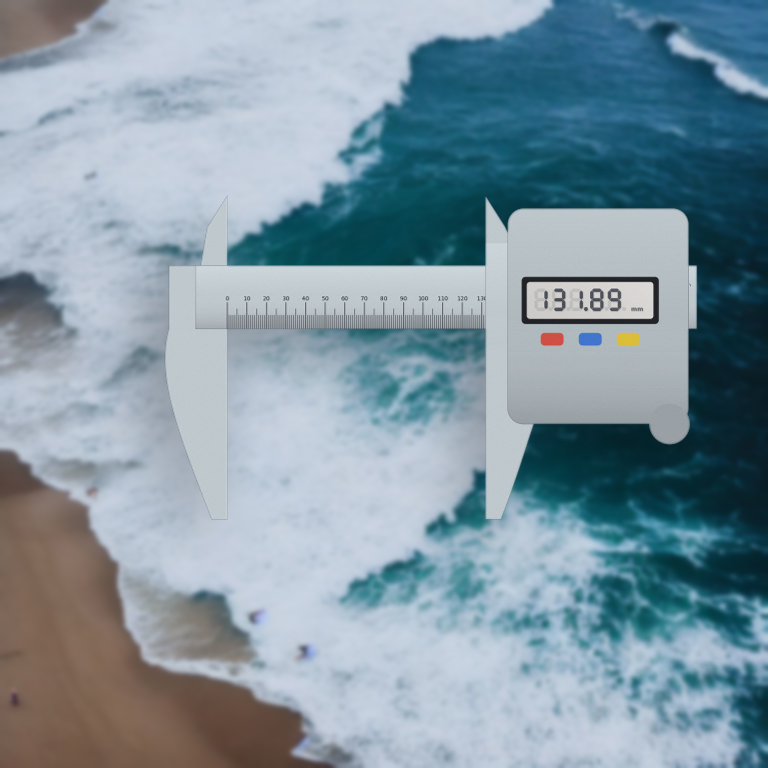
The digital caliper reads 131.89 mm
